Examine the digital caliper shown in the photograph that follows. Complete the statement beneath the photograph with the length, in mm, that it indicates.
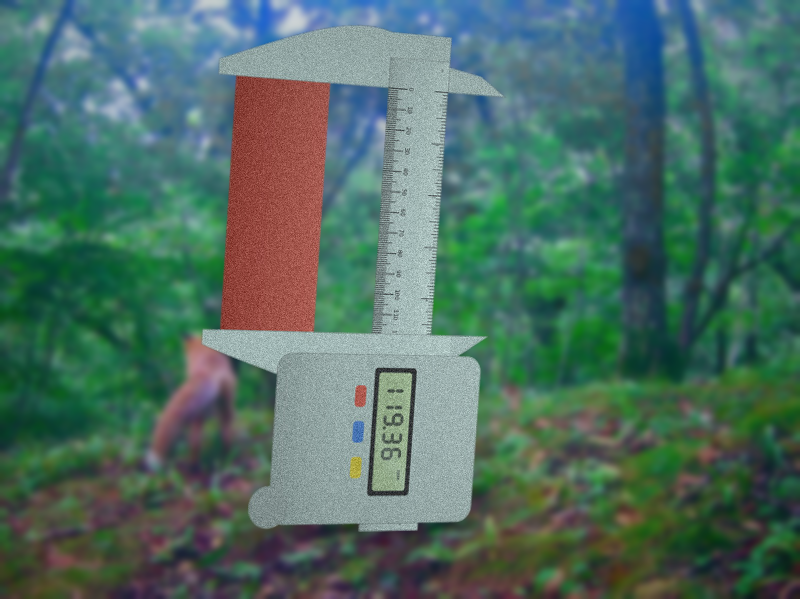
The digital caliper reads 119.36 mm
